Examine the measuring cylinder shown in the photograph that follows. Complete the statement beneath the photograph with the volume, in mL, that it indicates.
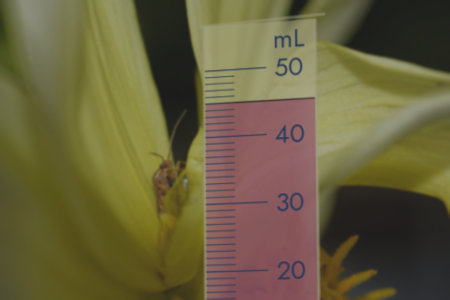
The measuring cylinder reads 45 mL
